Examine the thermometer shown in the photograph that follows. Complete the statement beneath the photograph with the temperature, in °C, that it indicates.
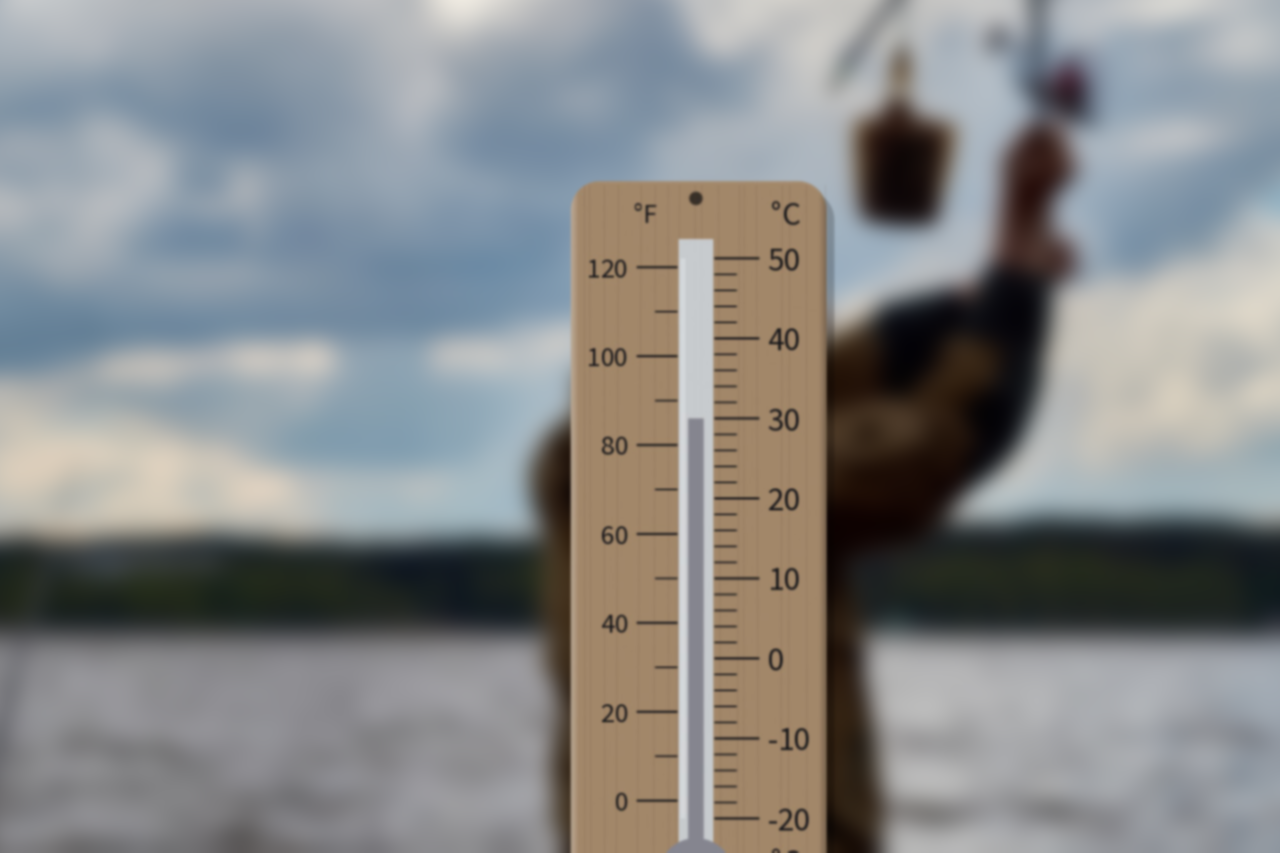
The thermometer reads 30 °C
